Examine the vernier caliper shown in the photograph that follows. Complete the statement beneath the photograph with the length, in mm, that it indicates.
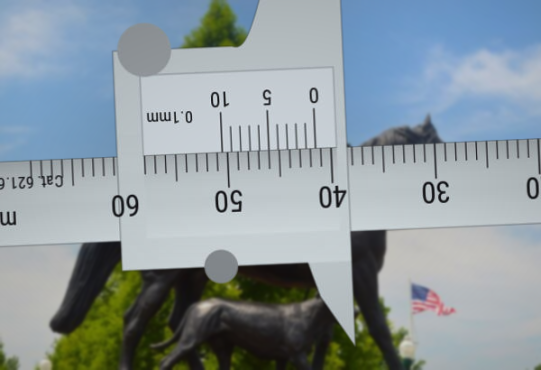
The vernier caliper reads 41.5 mm
